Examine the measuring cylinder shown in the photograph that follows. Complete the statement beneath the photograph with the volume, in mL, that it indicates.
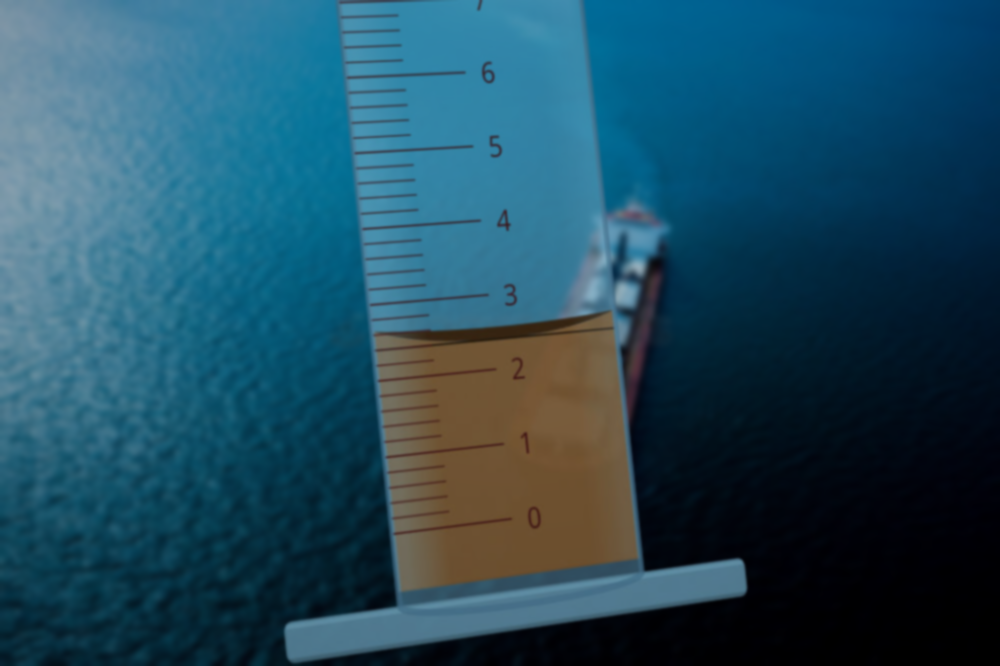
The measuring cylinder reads 2.4 mL
